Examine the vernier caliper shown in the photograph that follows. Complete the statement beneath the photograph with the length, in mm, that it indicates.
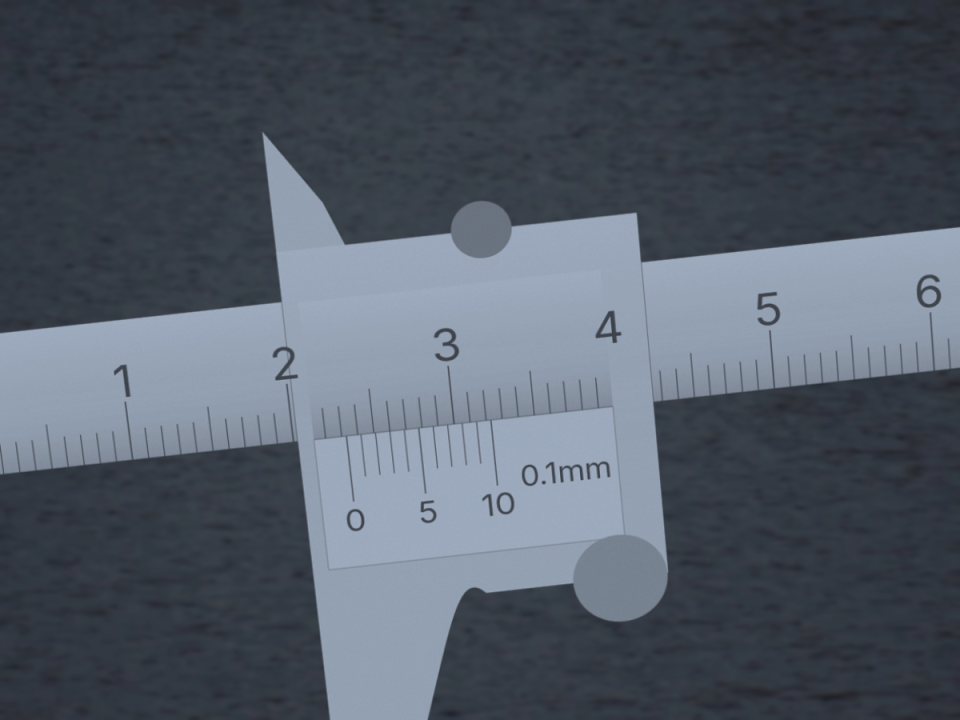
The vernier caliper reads 23.3 mm
